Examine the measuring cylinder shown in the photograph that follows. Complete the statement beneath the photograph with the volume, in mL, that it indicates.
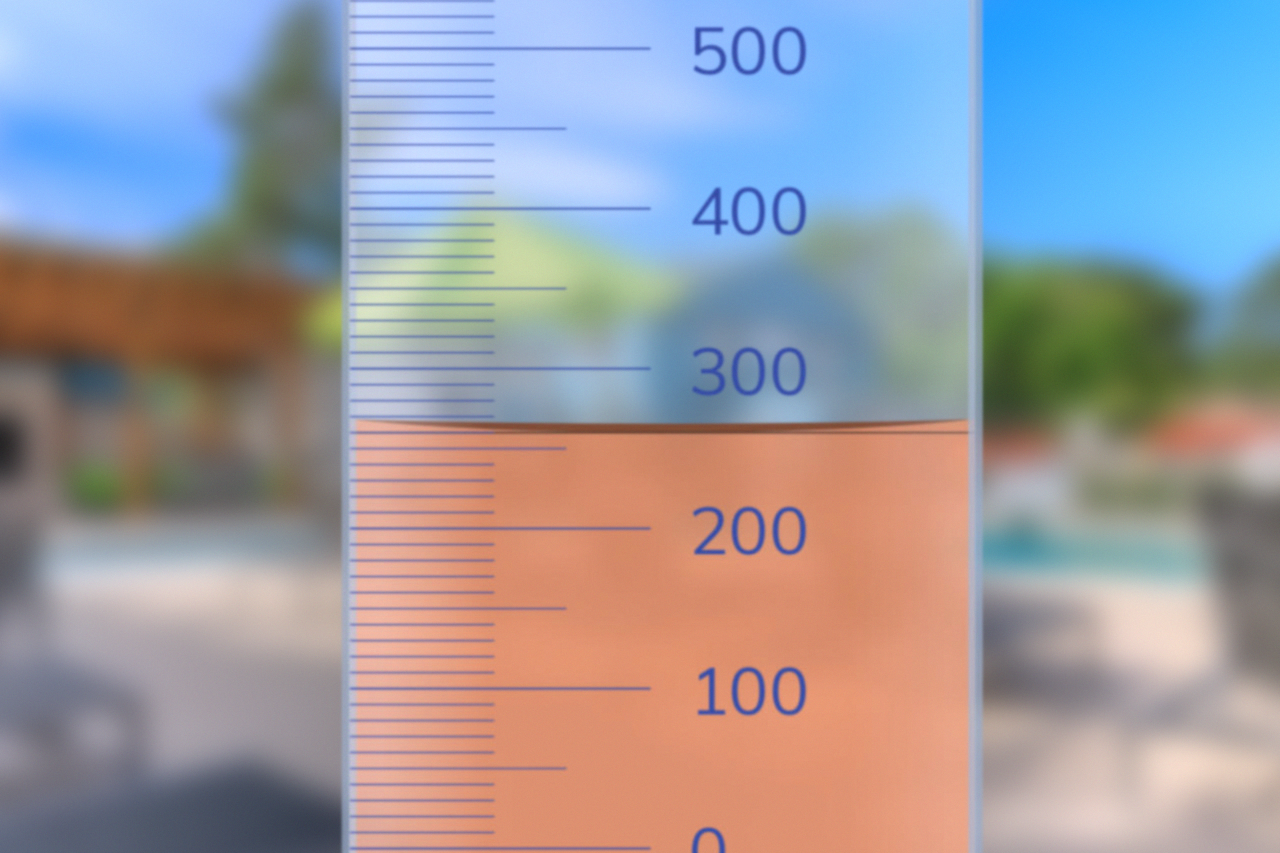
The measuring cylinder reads 260 mL
